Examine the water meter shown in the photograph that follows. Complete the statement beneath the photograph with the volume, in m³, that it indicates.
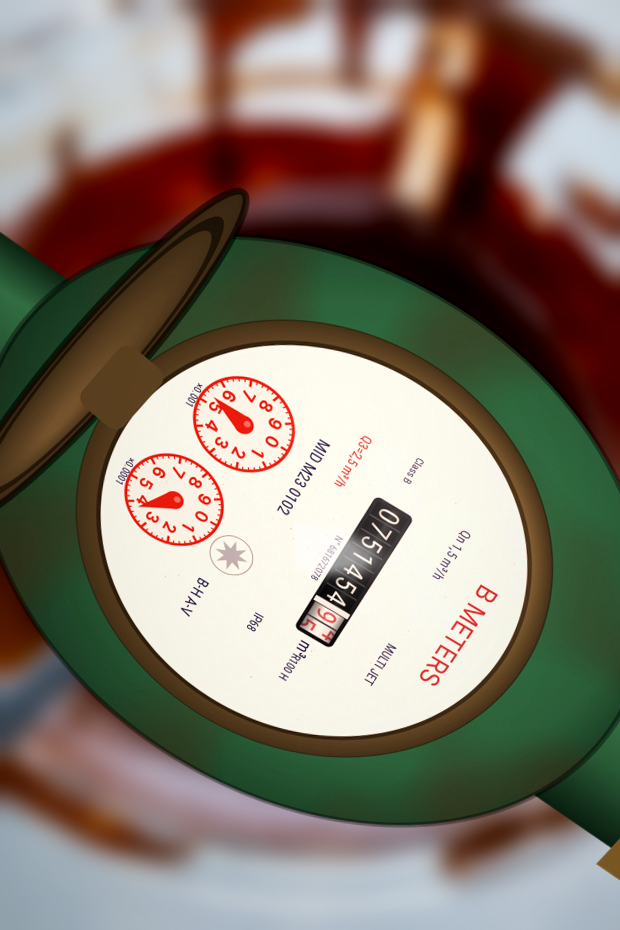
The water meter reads 751454.9453 m³
